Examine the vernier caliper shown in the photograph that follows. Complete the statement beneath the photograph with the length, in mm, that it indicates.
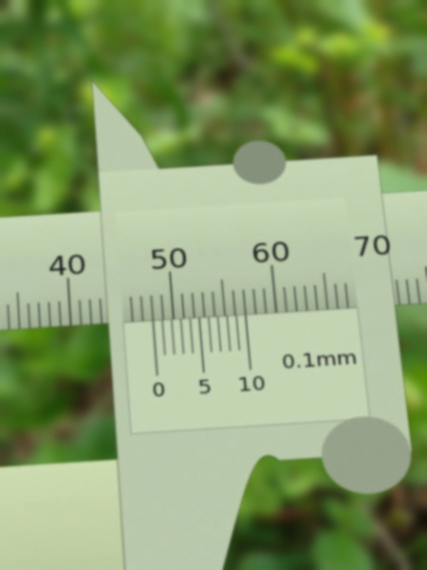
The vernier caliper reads 48.0 mm
